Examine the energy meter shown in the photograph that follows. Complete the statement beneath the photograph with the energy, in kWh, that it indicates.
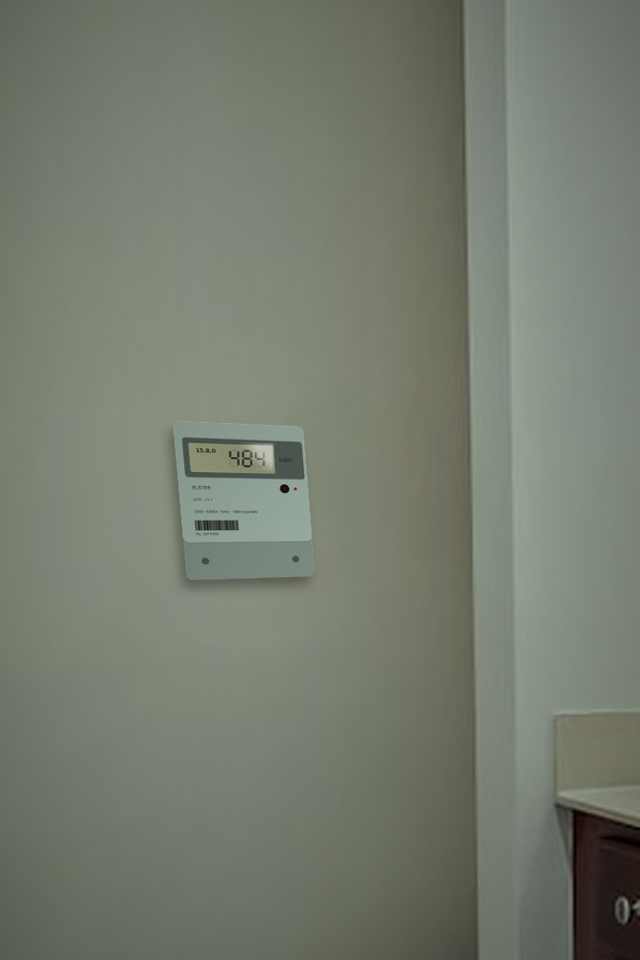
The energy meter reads 484 kWh
